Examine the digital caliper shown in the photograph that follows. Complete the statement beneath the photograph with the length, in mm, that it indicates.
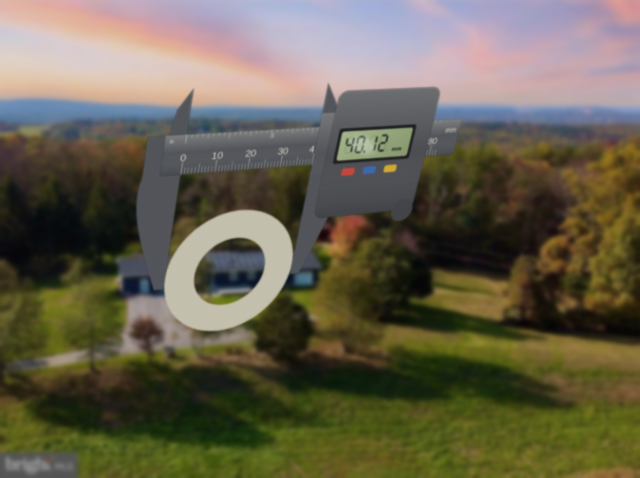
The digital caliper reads 40.12 mm
